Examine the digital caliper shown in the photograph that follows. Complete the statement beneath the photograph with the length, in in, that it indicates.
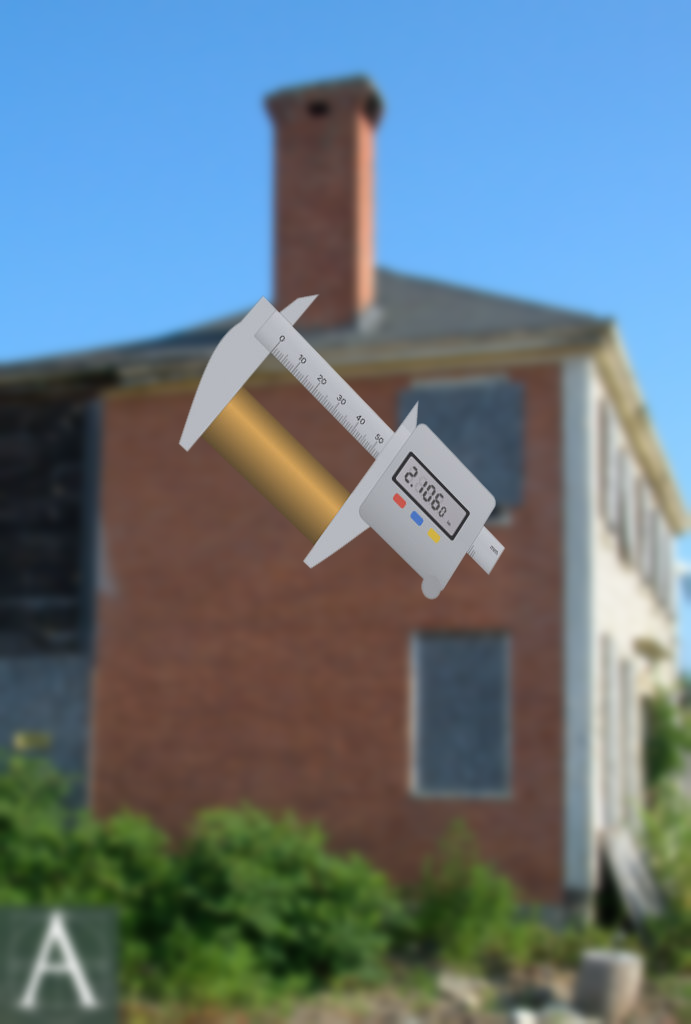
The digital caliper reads 2.1060 in
